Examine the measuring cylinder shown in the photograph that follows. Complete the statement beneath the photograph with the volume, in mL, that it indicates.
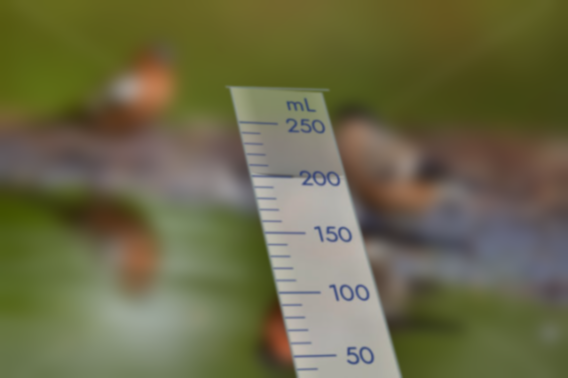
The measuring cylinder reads 200 mL
